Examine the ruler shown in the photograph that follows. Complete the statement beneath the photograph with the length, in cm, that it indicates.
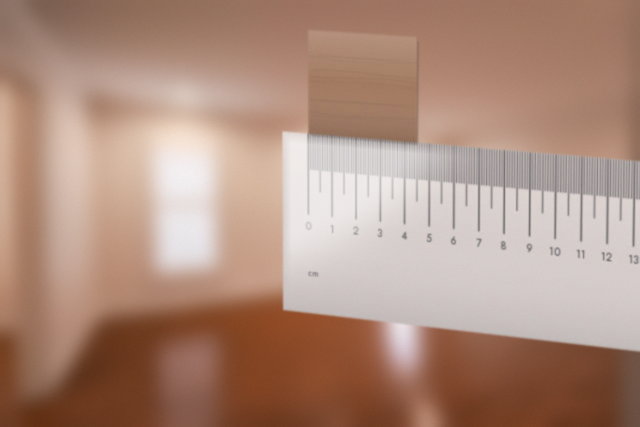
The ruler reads 4.5 cm
